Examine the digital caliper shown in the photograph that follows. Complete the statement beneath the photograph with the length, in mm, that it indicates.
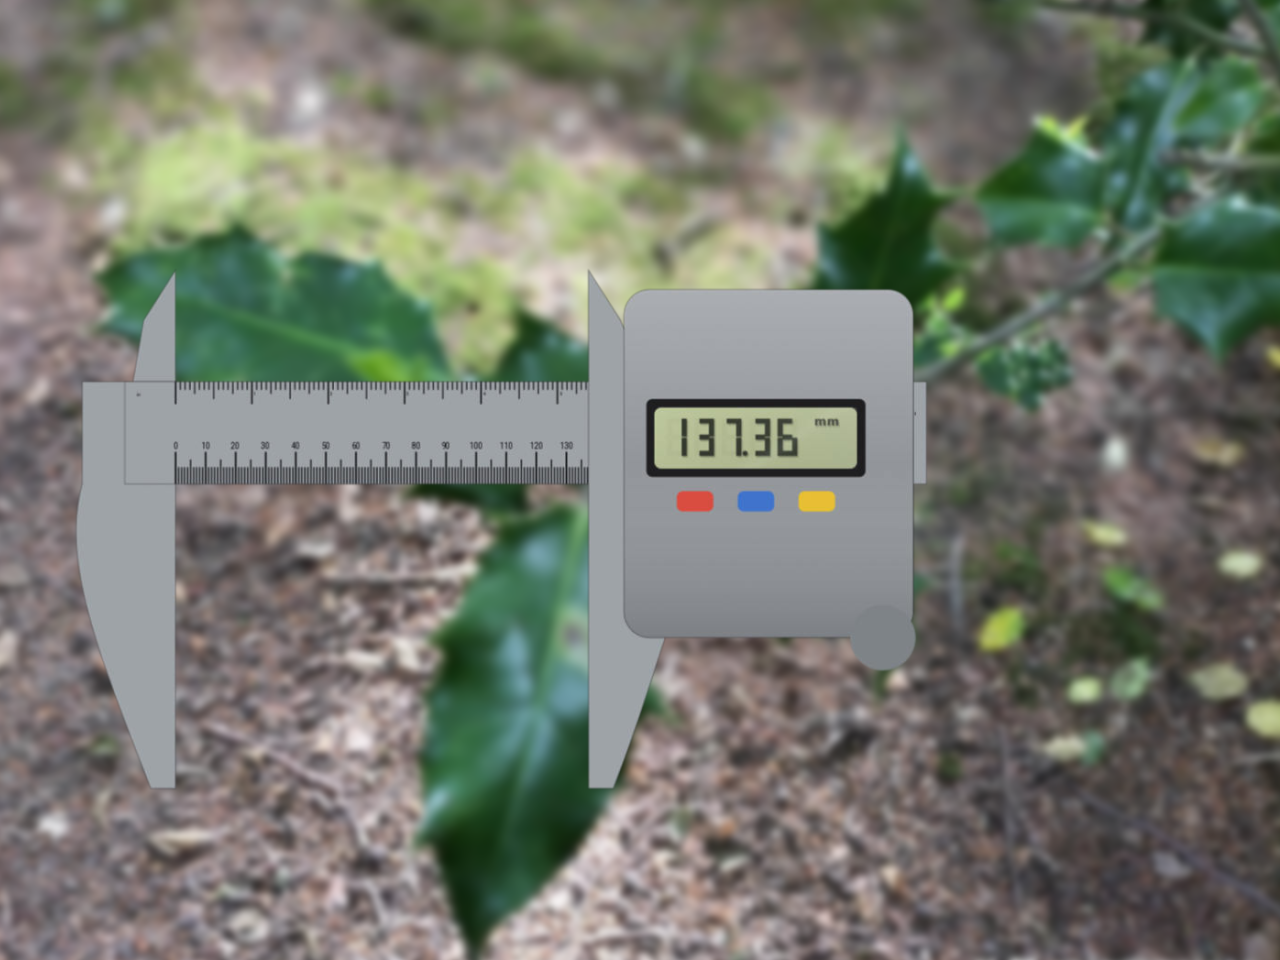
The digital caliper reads 137.36 mm
